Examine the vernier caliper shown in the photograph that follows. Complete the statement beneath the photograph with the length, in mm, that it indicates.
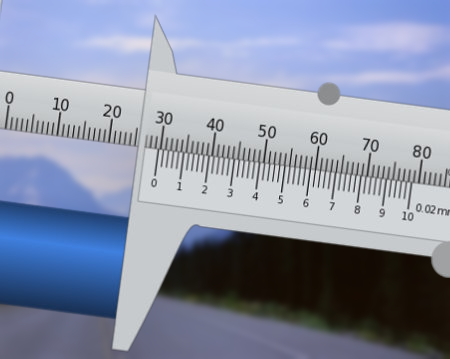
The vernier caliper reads 29.6 mm
